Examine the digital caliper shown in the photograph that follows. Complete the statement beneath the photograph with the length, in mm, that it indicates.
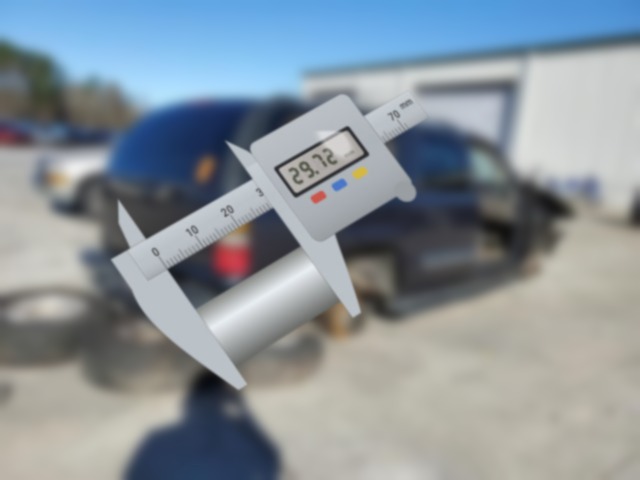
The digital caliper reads 29.72 mm
